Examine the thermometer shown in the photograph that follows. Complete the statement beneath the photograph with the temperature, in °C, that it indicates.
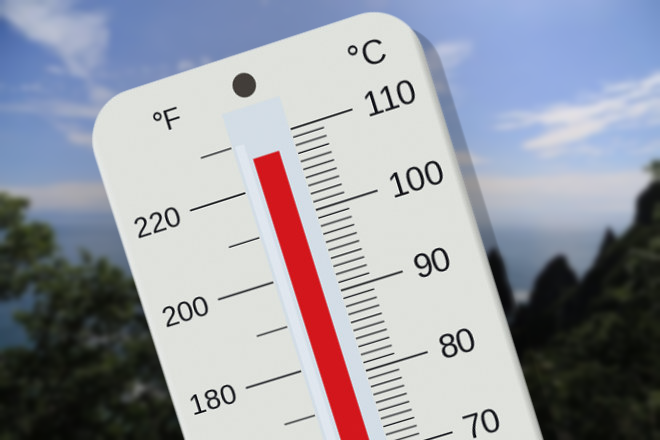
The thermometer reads 108 °C
